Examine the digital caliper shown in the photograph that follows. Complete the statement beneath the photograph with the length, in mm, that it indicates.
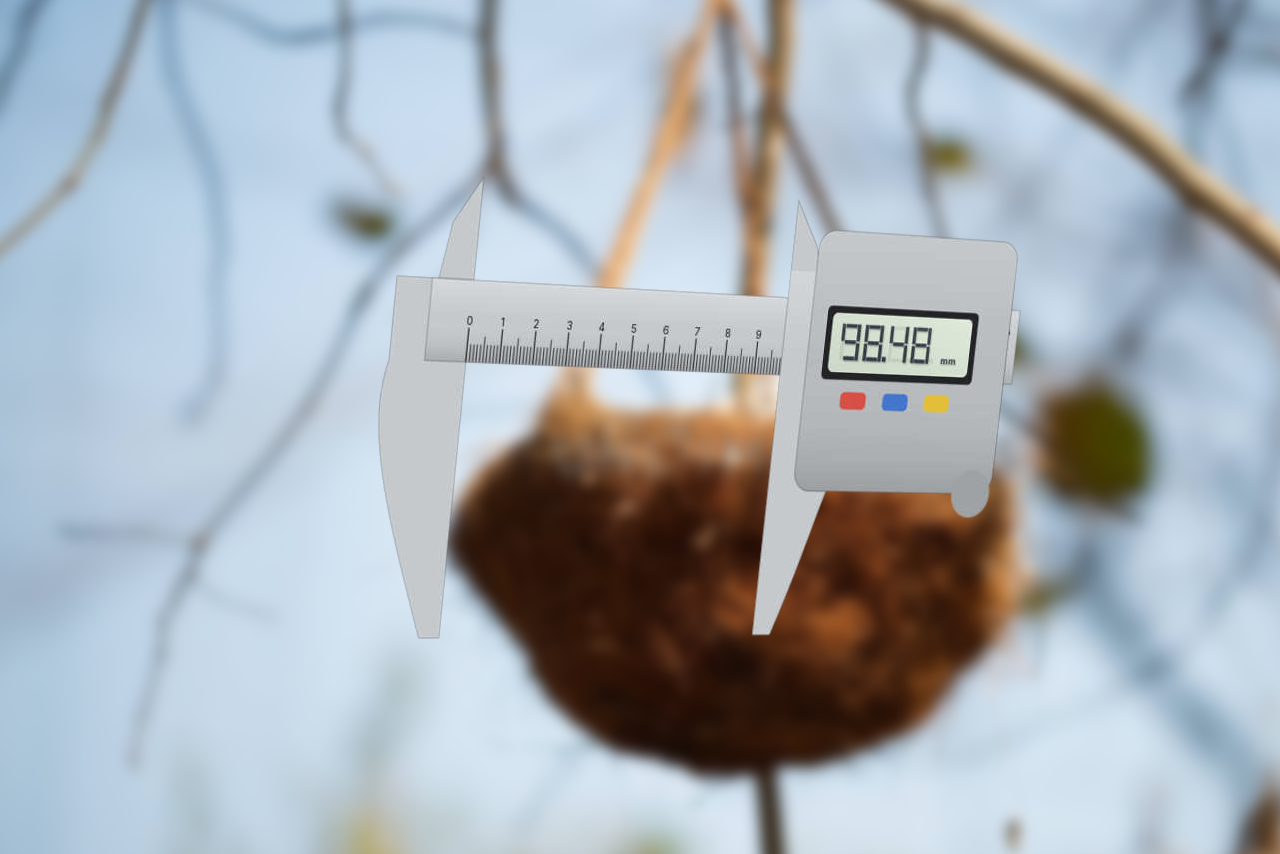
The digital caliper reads 98.48 mm
